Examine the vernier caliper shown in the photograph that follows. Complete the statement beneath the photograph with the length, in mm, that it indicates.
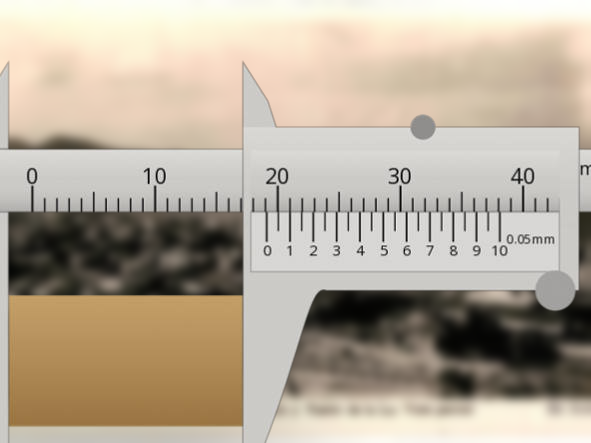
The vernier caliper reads 19.1 mm
